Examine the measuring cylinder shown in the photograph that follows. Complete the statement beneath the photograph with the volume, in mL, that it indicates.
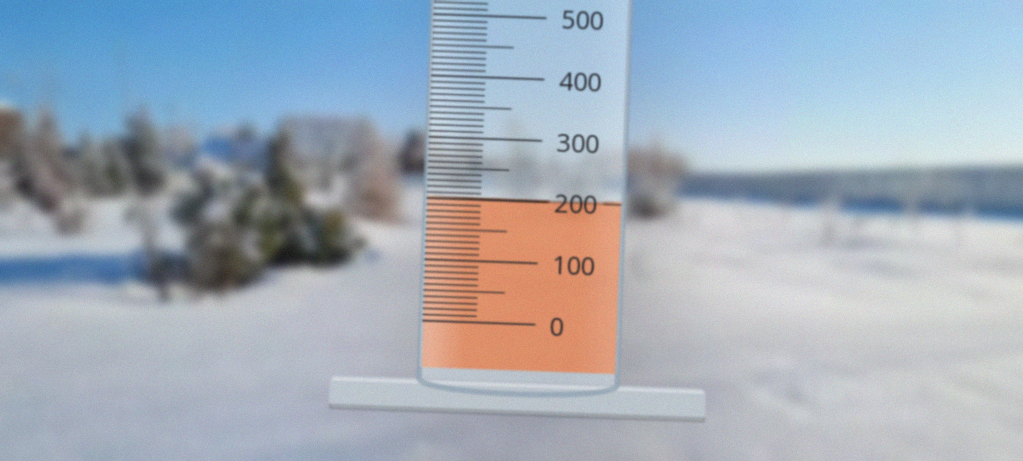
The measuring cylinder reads 200 mL
